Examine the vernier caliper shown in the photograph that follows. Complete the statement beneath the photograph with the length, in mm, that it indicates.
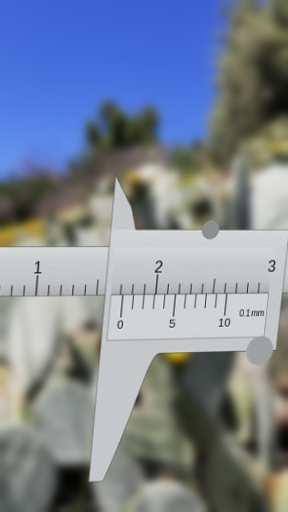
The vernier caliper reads 17.2 mm
